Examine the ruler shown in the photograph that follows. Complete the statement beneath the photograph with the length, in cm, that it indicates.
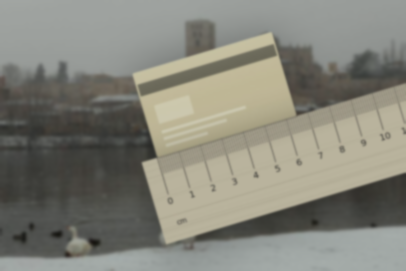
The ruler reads 6.5 cm
